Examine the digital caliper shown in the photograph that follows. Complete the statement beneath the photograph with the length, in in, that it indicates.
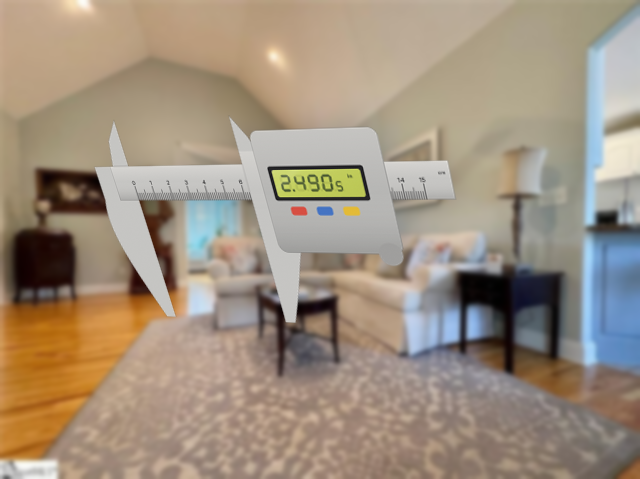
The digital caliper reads 2.4905 in
